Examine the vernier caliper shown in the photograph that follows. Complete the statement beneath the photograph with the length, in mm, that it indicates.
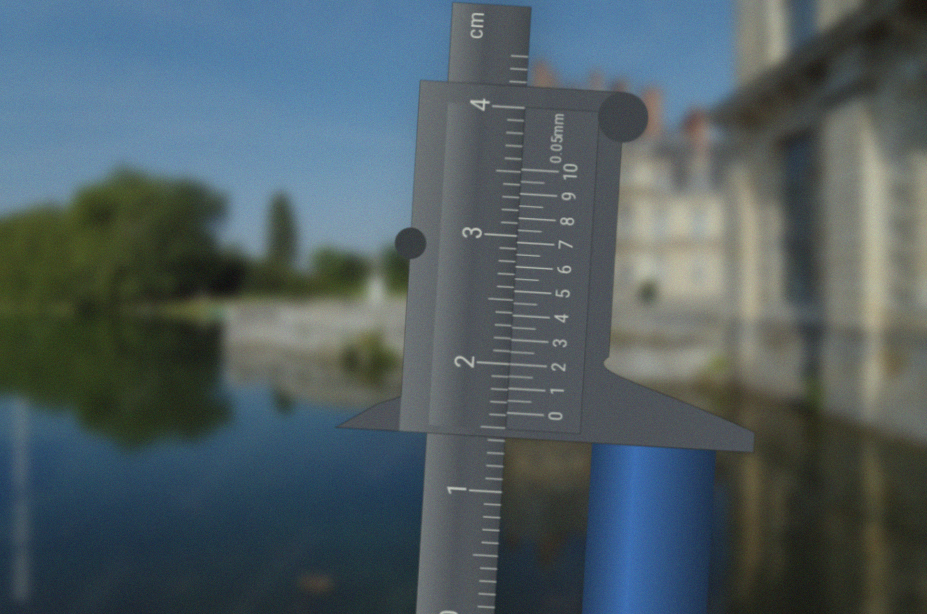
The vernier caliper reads 16.2 mm
